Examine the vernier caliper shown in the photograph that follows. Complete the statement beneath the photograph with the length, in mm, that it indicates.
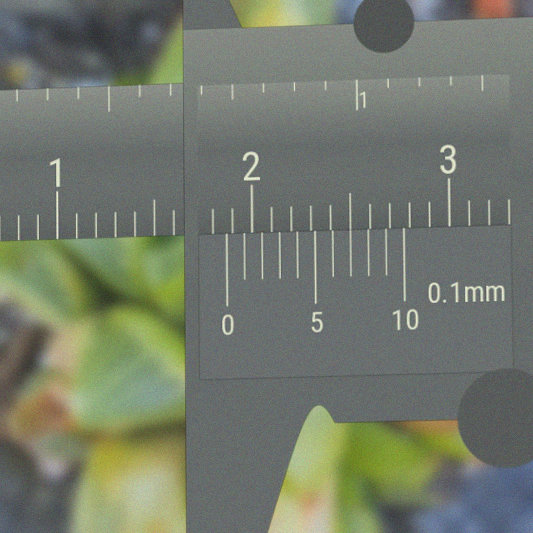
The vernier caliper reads 18.7 mm
